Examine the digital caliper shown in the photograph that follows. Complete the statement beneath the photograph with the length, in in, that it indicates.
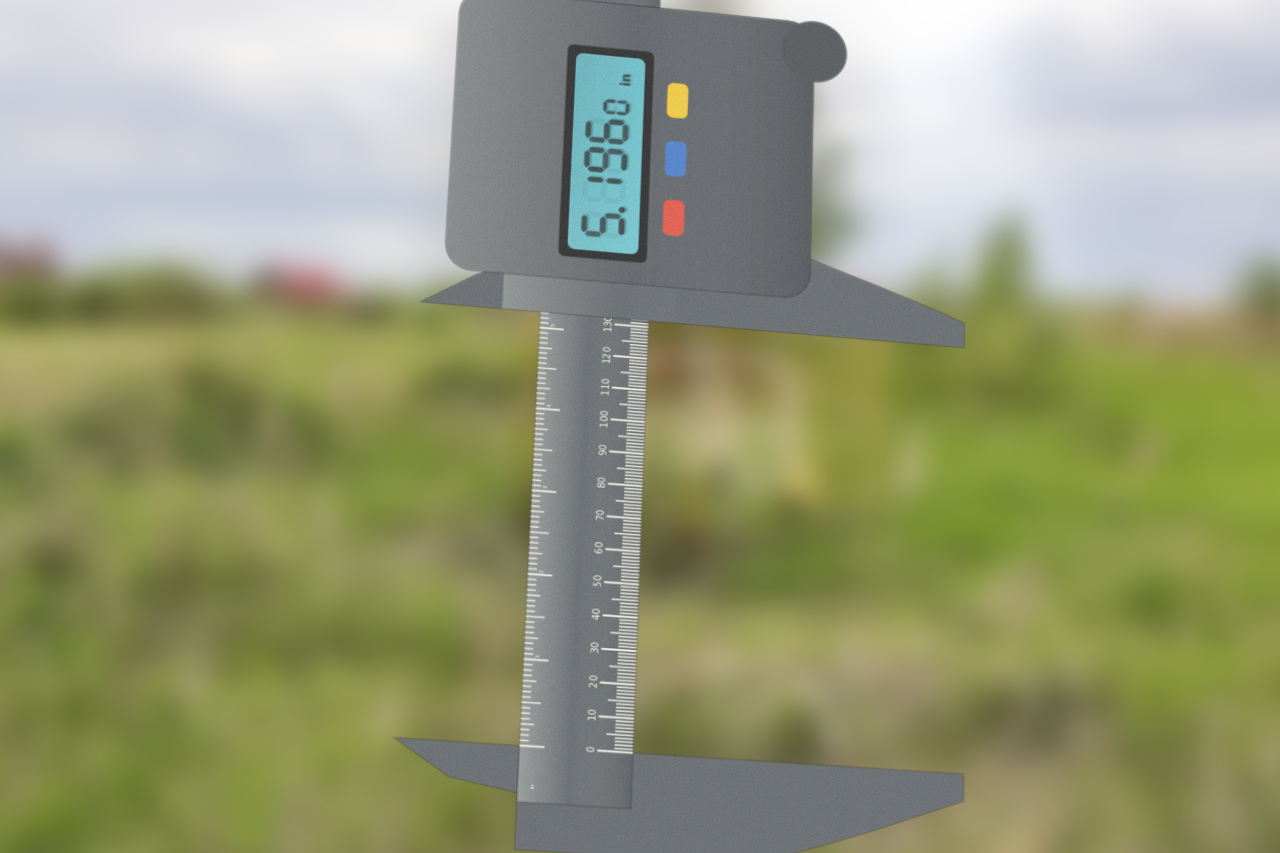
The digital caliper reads 5.1960 in
